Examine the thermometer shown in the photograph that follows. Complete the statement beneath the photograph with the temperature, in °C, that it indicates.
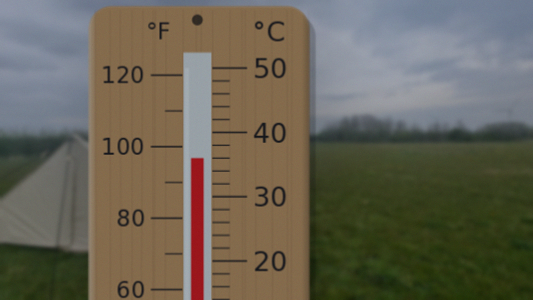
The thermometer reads 36 °C
